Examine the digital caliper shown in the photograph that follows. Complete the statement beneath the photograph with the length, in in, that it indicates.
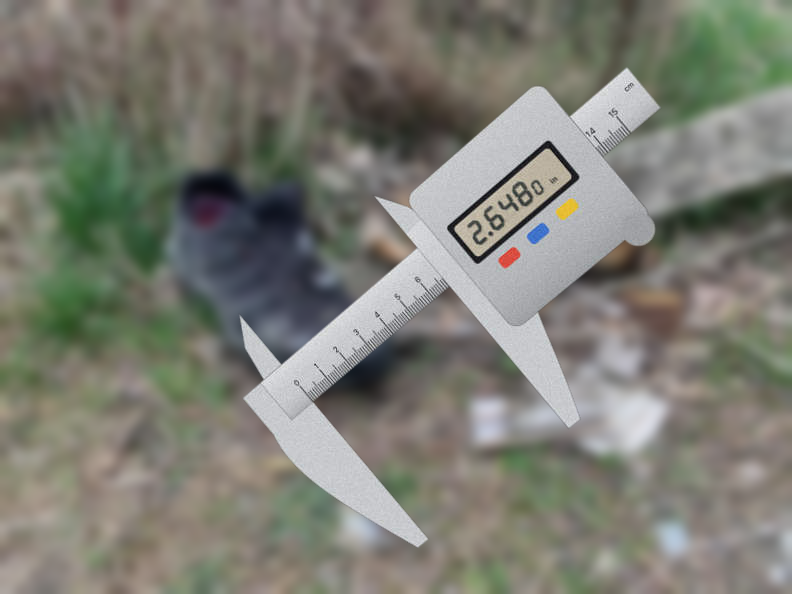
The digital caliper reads 2.6480 in
